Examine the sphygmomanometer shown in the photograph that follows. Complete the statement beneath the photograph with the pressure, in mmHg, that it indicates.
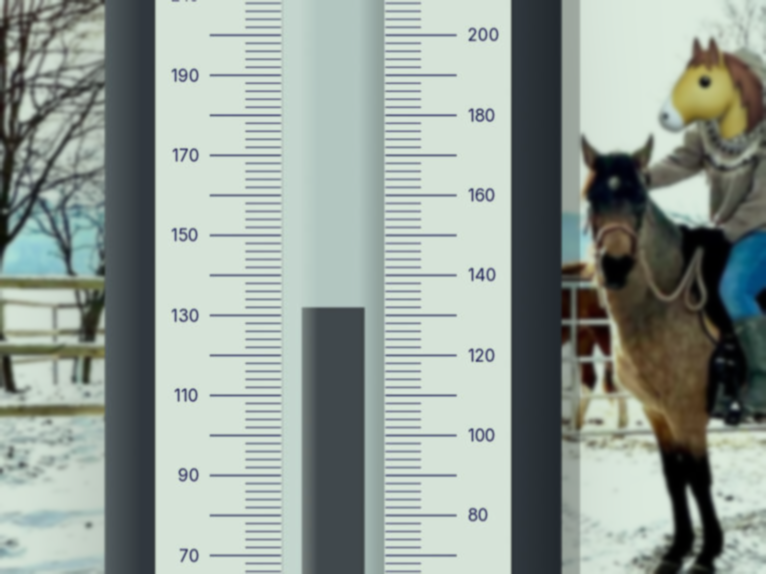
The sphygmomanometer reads 132 mmHg
